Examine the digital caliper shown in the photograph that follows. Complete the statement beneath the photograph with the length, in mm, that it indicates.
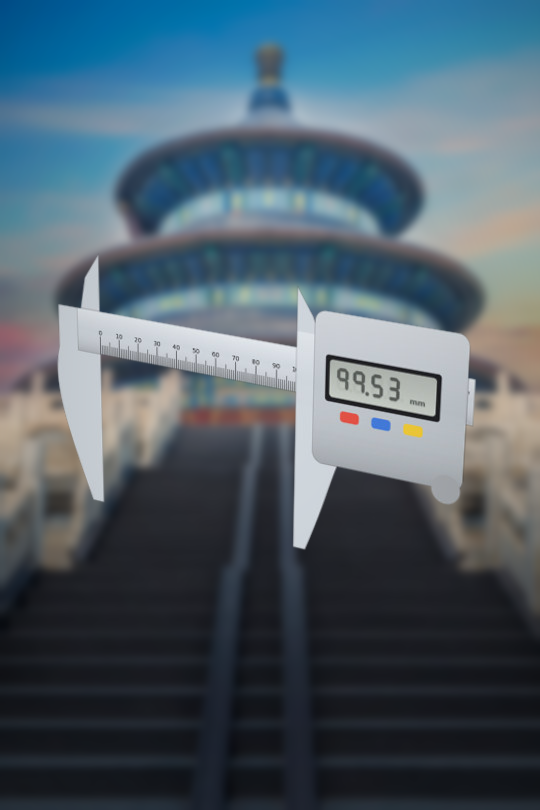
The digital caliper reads 99.53 mm
